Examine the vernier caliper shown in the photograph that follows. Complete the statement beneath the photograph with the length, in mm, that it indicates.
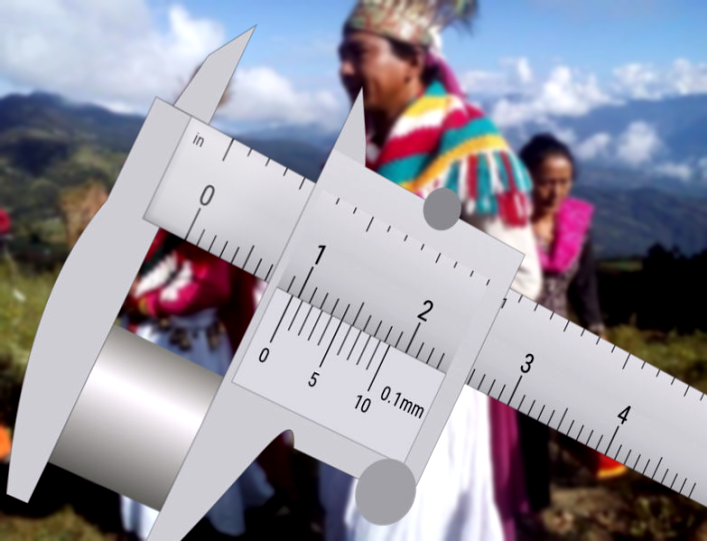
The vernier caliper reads 9.5 mm
